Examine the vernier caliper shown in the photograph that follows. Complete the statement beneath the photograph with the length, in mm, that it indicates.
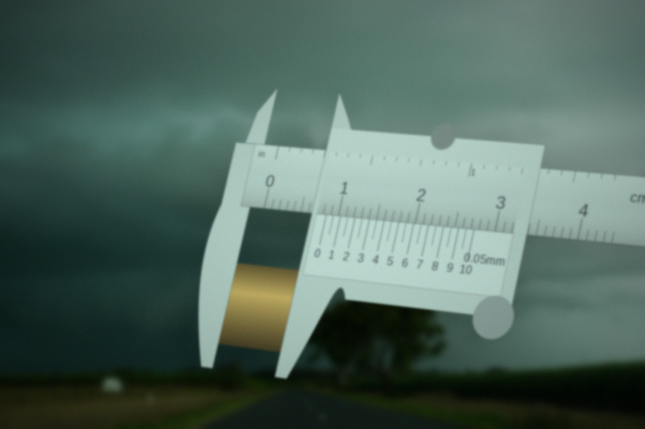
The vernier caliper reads 8.4 mm
